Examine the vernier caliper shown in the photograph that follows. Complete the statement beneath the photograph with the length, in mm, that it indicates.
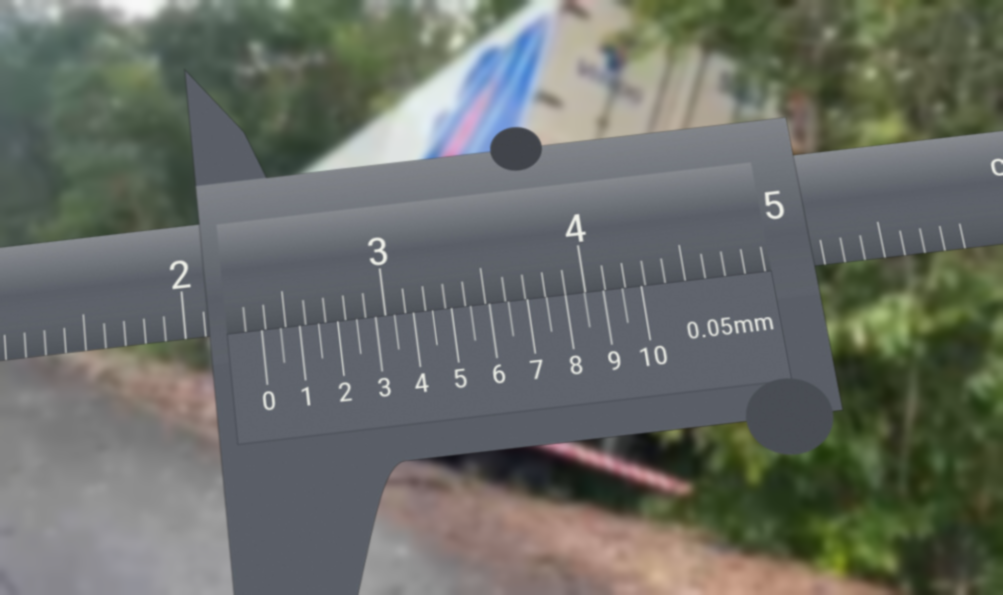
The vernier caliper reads 23.8 mm
